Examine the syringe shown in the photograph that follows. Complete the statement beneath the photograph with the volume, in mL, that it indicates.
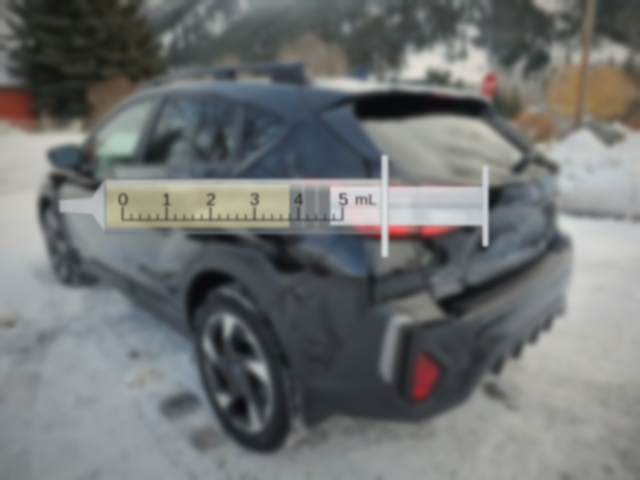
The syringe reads 3.8 mL
